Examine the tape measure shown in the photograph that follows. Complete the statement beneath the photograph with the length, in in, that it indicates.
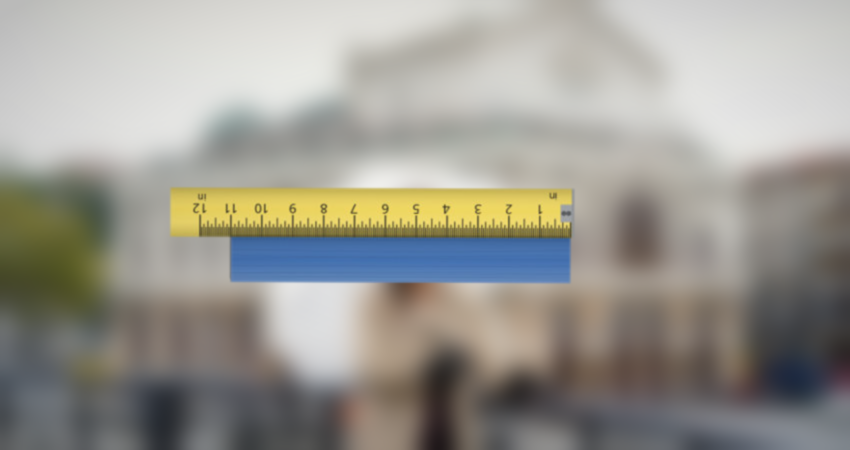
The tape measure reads 11 in
